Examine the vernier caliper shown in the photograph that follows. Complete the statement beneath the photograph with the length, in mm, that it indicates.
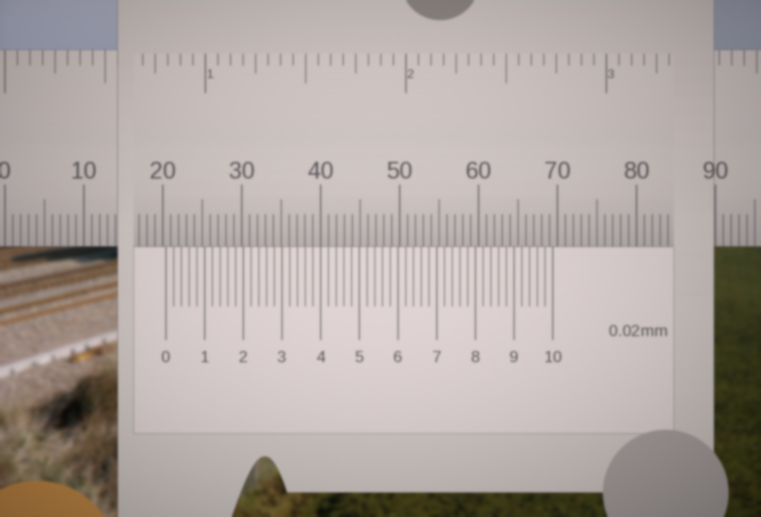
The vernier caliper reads 20.4 mm
